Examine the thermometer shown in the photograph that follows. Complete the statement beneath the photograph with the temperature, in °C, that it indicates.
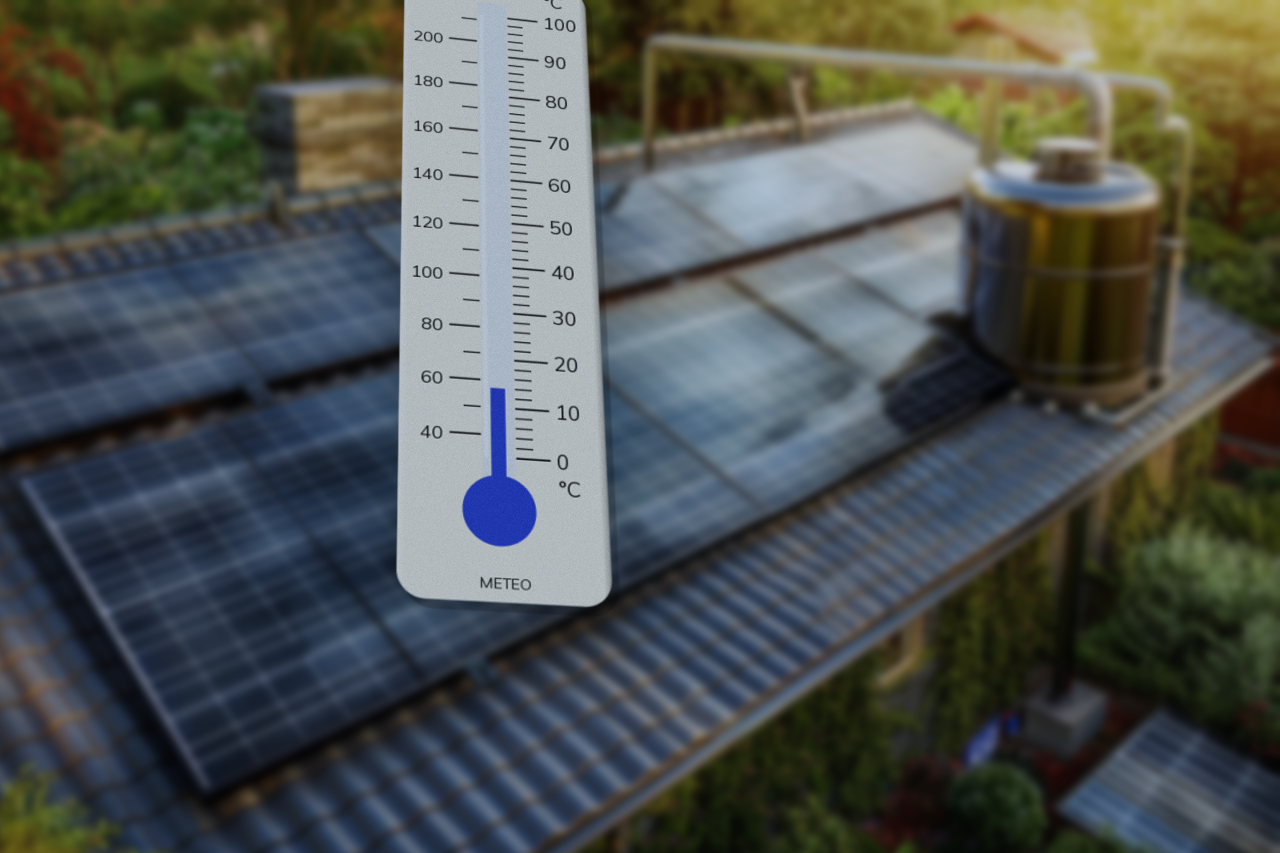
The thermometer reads 14 °C
